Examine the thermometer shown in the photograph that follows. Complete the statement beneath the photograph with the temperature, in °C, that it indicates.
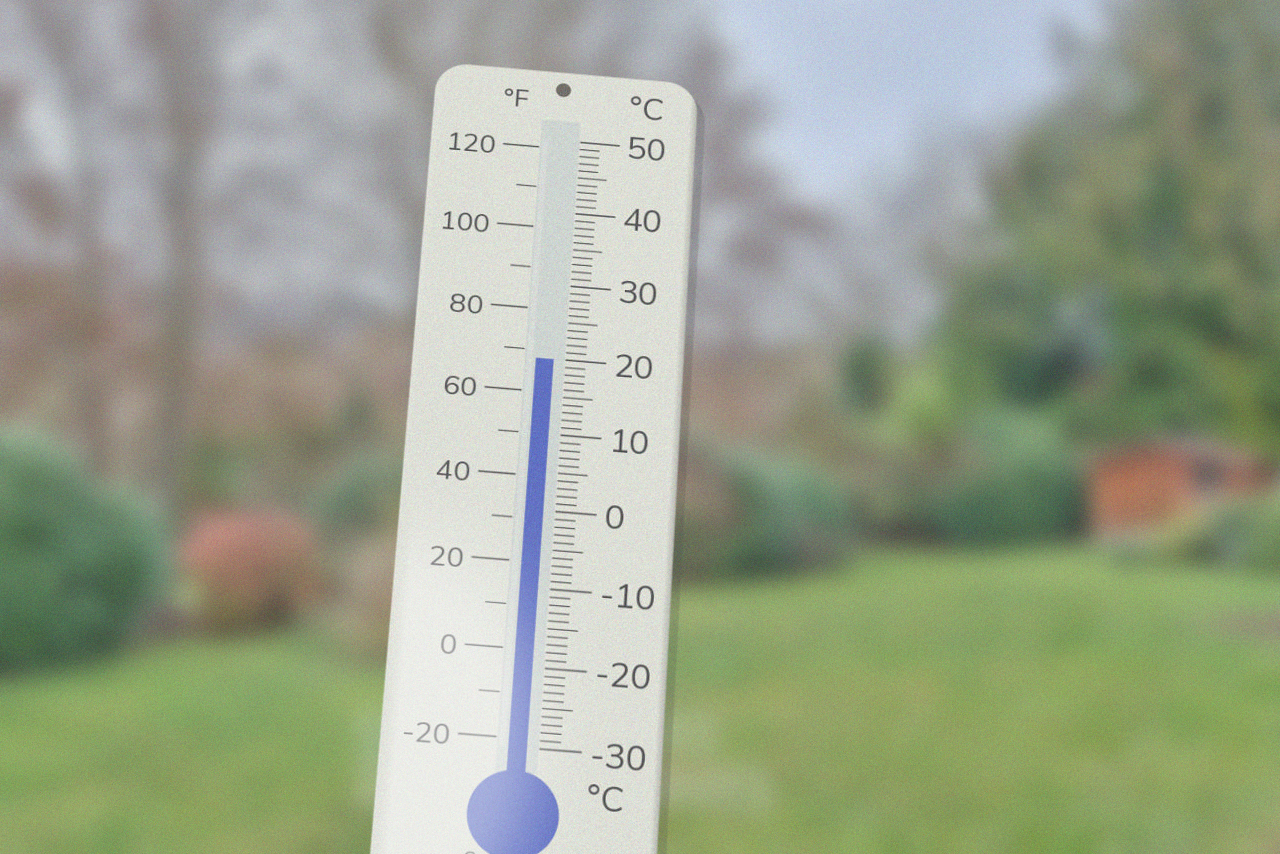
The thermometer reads 20 °C
